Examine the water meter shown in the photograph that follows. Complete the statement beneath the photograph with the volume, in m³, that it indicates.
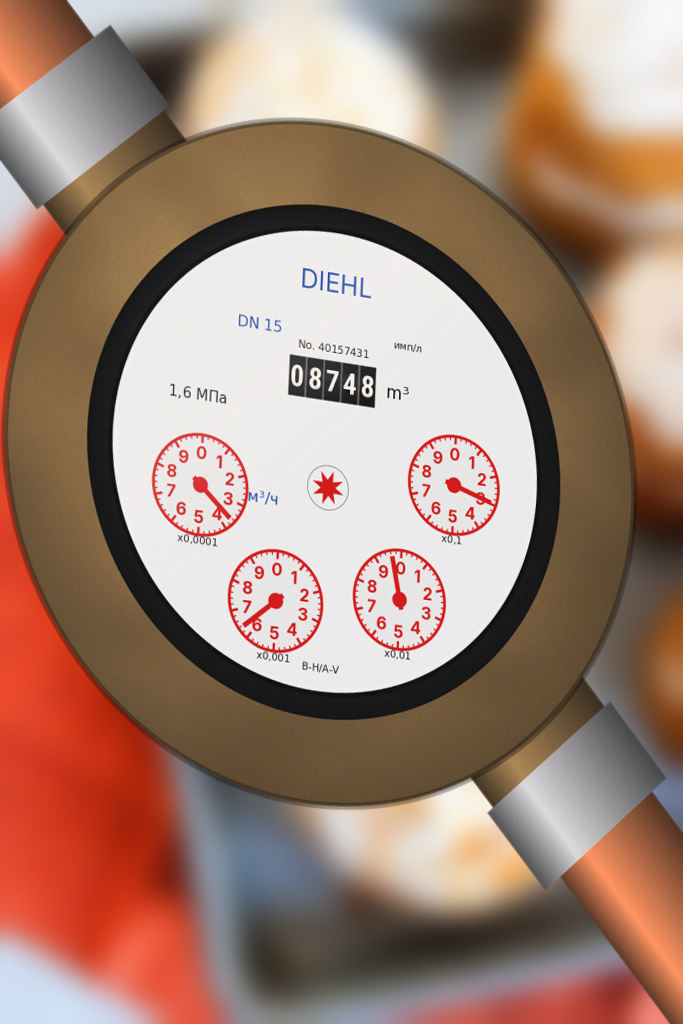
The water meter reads 8748.2963 m³
